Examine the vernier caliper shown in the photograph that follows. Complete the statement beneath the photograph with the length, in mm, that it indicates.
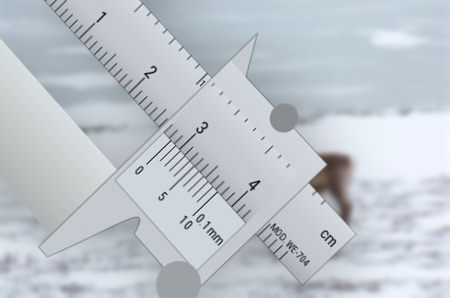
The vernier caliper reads 28.4 mm
